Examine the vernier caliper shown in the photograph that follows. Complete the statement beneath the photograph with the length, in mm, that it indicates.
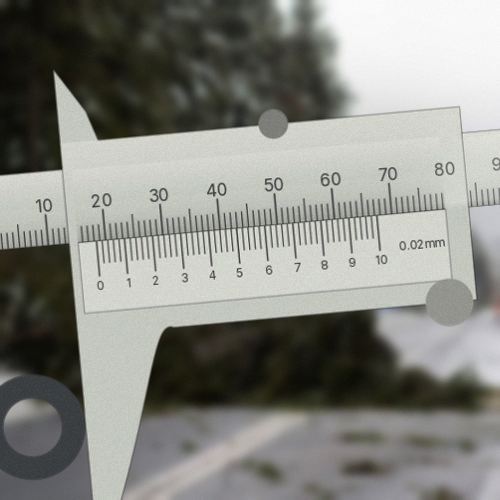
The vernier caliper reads 18.4 mm
